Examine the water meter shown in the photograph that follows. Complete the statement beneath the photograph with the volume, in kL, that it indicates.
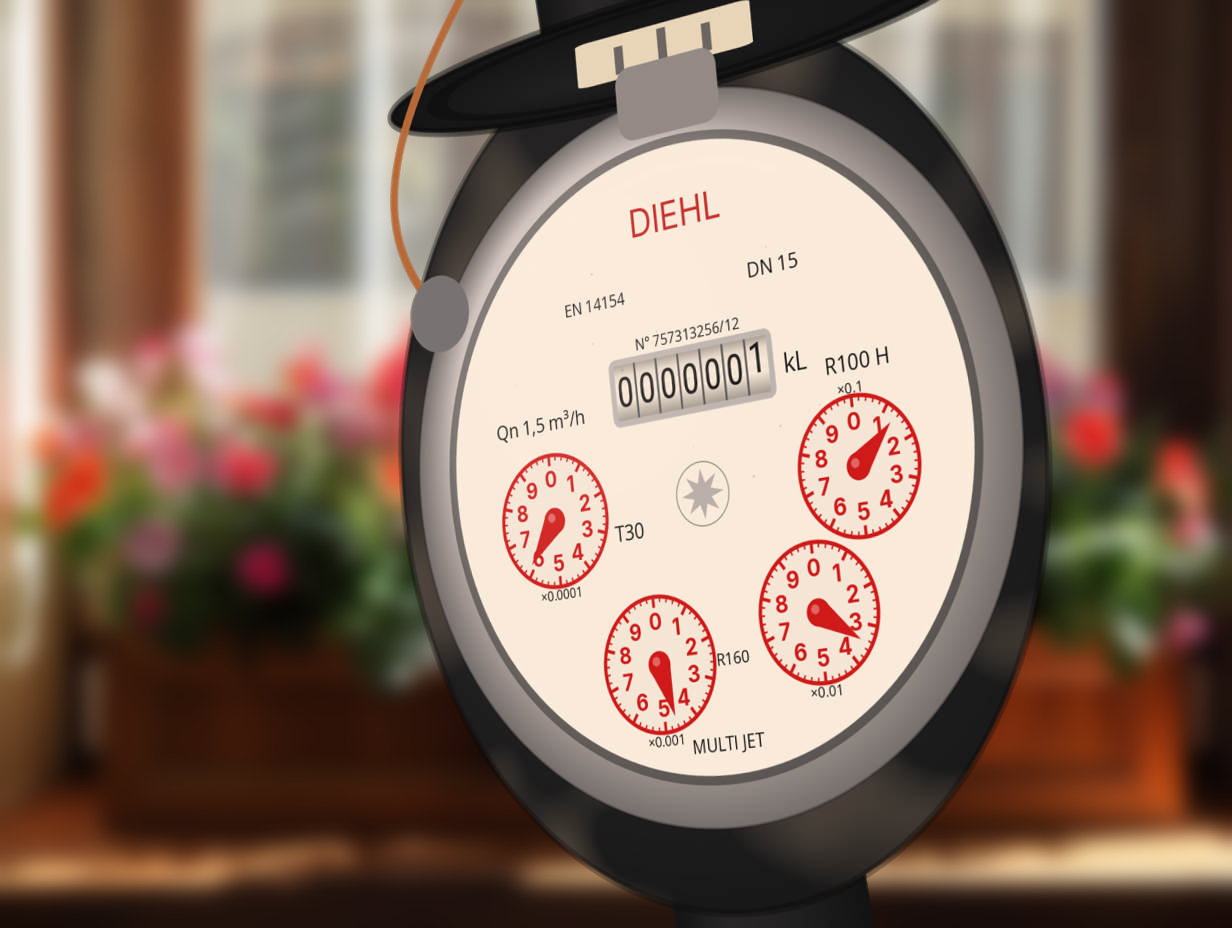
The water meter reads 1.1346 kL
